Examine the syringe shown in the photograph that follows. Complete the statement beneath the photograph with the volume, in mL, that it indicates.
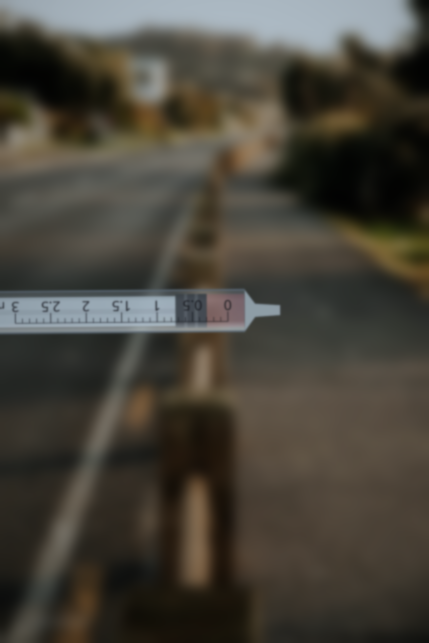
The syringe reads 0.3 mL
